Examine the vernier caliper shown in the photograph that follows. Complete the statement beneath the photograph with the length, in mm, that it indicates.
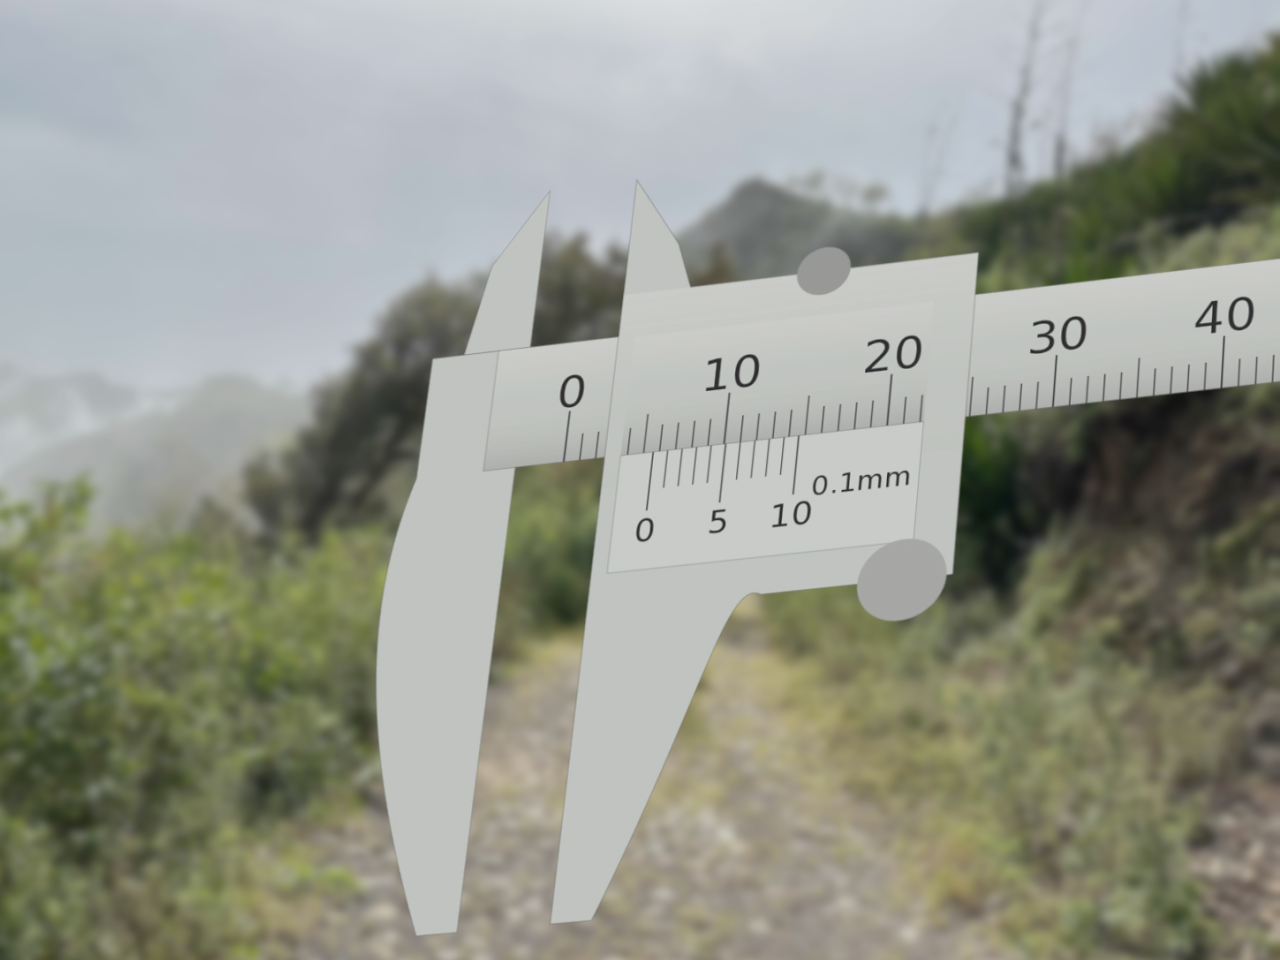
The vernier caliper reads 5.6 mm
